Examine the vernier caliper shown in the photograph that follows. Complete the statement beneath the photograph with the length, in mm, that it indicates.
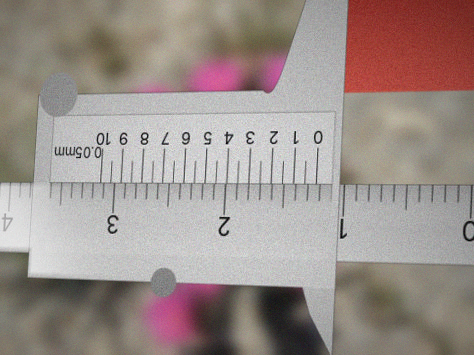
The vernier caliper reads 12.3 mm
